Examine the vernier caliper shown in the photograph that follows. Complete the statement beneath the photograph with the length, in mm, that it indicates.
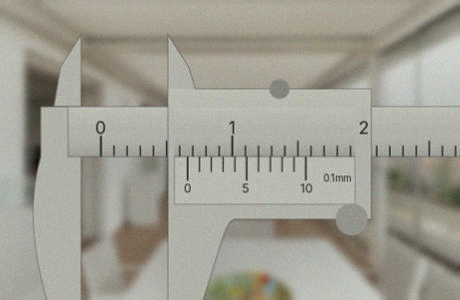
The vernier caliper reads 6.6 mm
